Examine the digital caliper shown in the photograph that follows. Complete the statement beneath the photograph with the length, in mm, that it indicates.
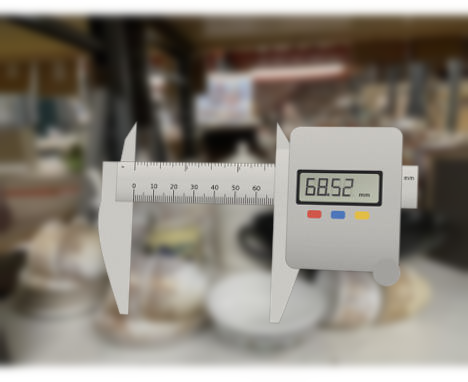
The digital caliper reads 68.52 mm
